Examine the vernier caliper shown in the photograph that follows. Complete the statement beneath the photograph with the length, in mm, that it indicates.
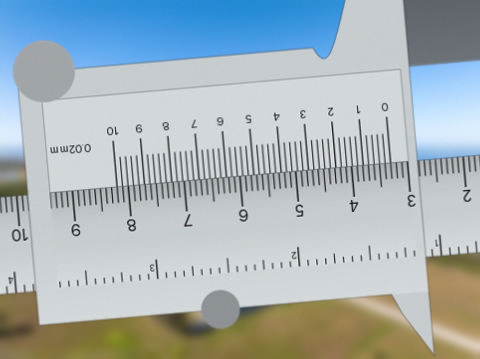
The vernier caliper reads 33.0 mm
